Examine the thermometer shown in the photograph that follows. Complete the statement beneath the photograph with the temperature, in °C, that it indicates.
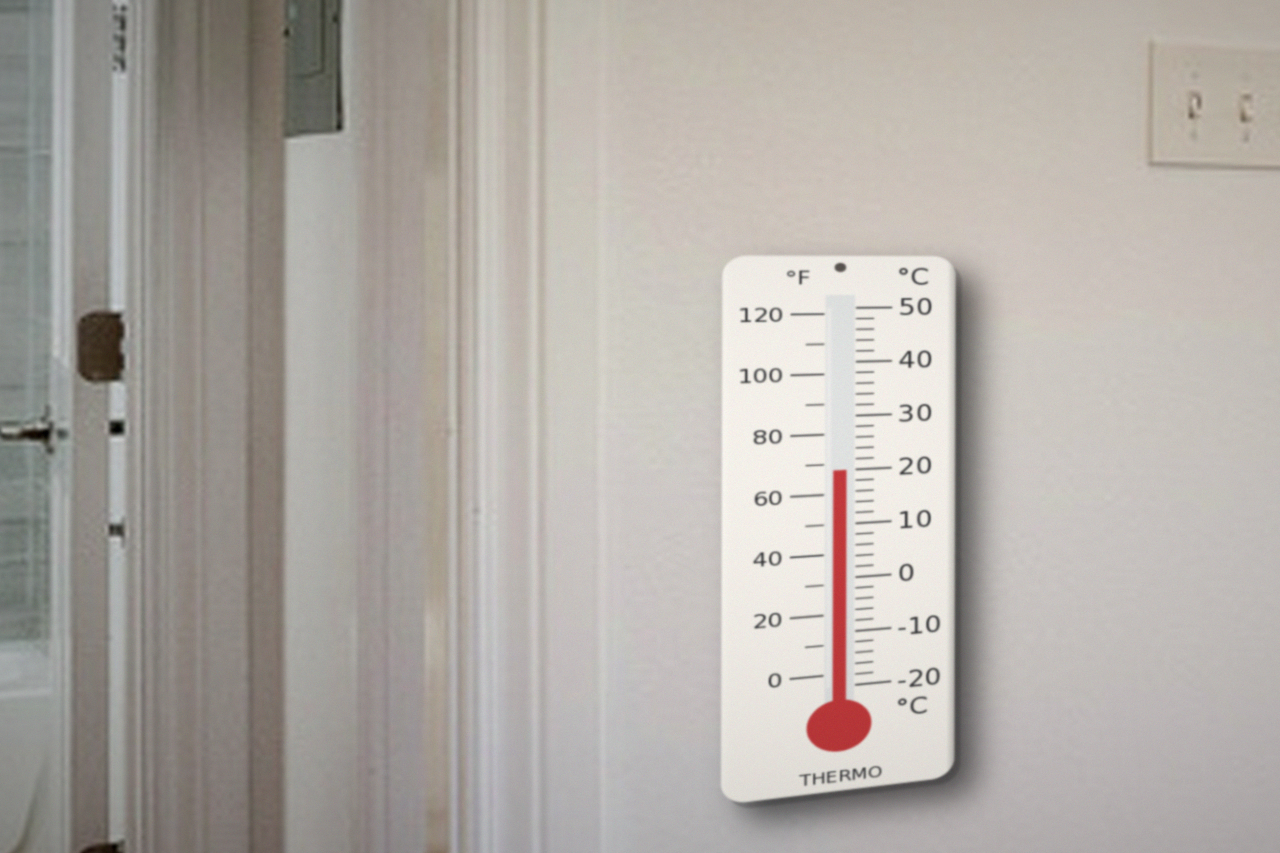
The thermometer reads 20 °C
